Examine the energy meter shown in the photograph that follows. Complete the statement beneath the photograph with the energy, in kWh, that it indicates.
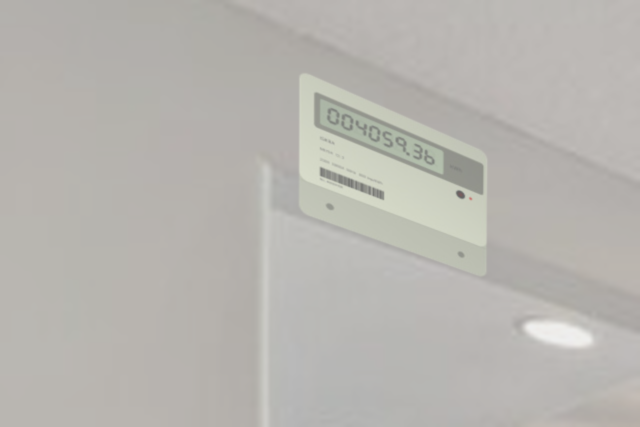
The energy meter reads 4059.36 kWh
